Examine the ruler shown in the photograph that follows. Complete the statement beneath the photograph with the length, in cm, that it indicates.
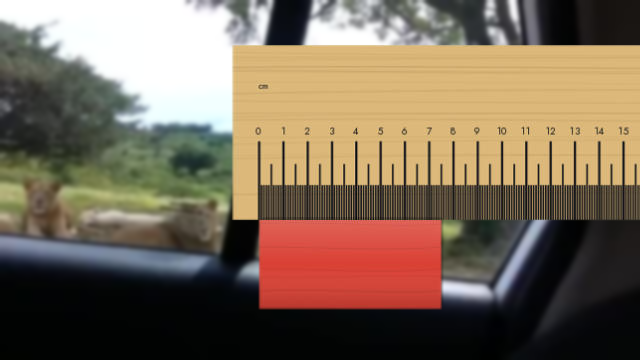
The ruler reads 7.5 cm
